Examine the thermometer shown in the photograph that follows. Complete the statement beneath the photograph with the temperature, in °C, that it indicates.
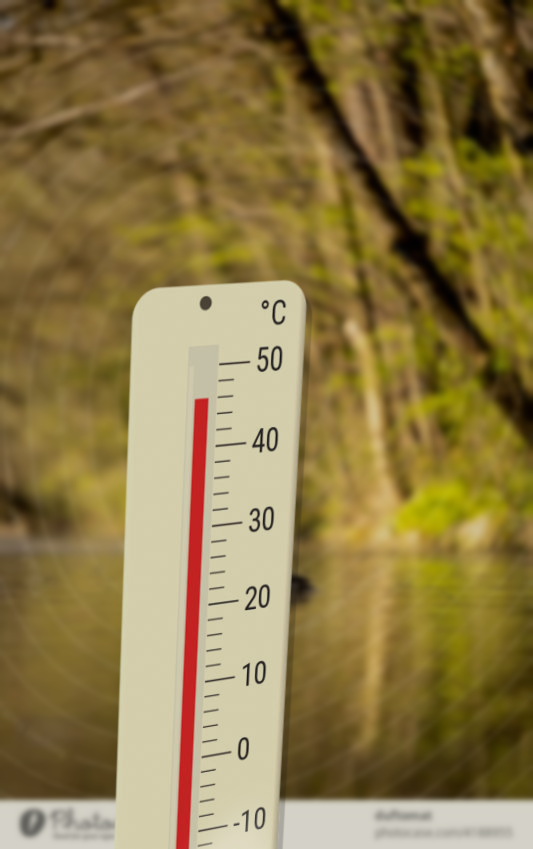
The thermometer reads 46 °C
